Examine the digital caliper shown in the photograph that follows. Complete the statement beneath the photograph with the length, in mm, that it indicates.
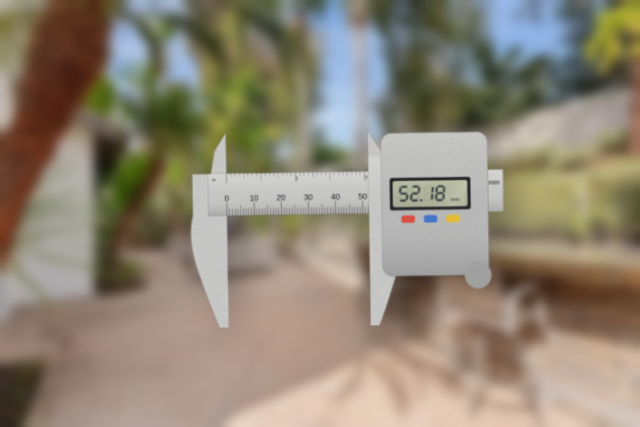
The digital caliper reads 52.18 mm
